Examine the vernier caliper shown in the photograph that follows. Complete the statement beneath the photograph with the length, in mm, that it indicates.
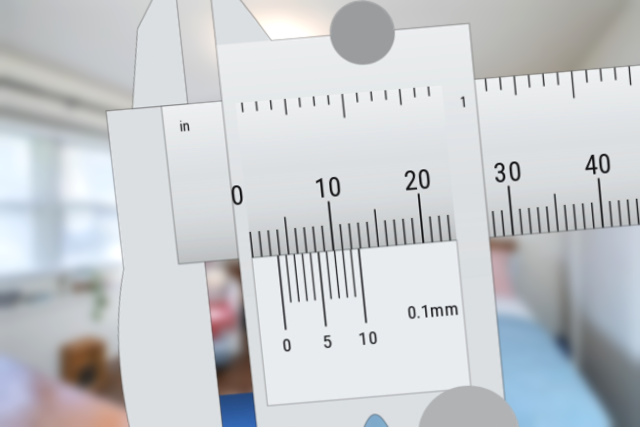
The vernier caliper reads 3.8 mm
